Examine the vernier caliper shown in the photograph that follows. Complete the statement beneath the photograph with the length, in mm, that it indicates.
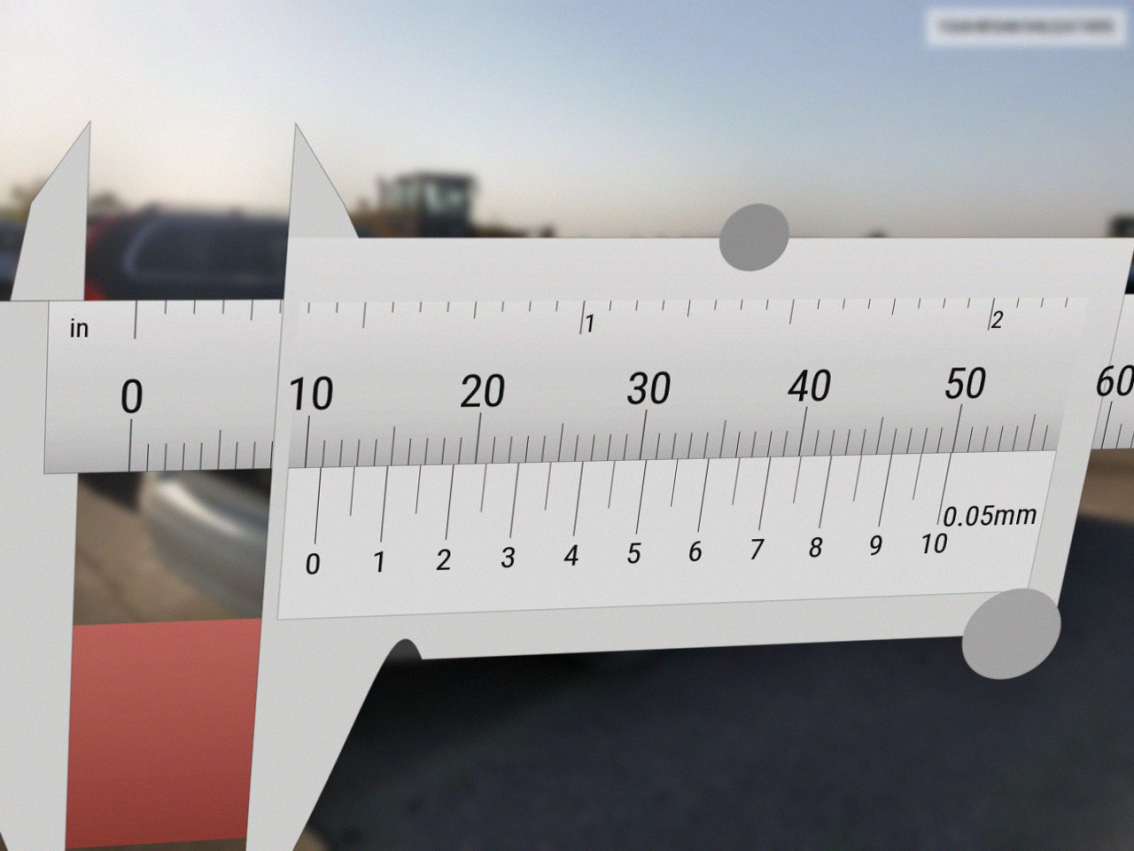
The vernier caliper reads 10.9 mm
